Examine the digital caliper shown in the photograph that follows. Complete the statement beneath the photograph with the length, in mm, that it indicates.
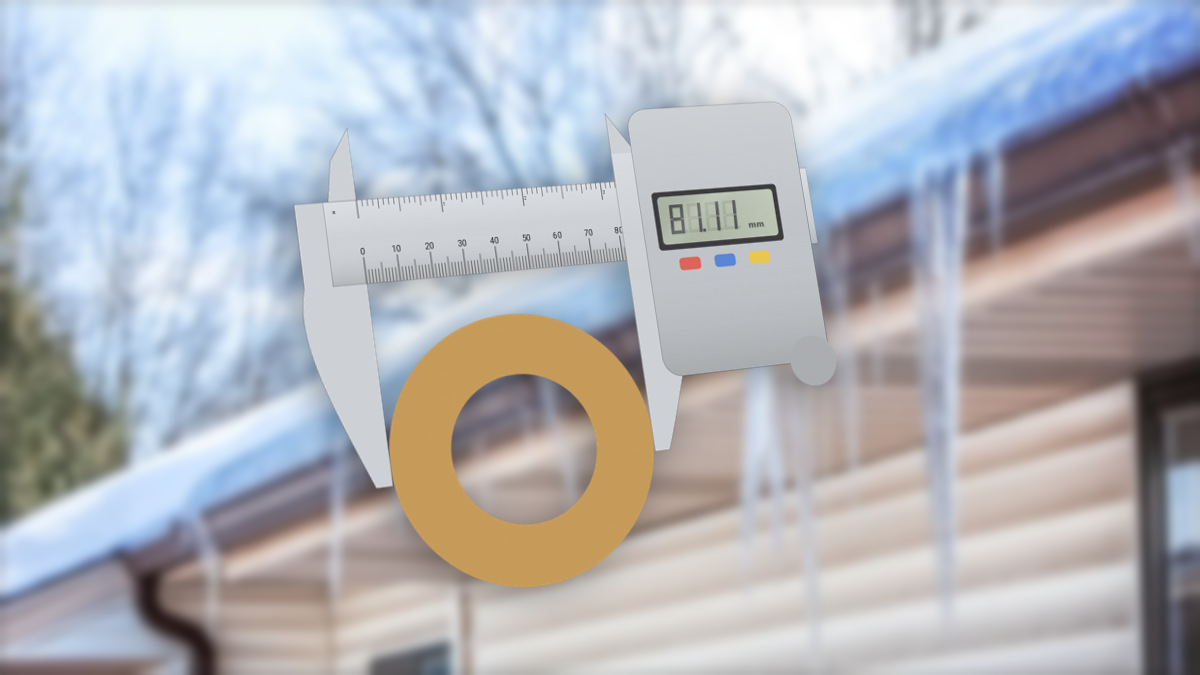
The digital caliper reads 81.11 mm
